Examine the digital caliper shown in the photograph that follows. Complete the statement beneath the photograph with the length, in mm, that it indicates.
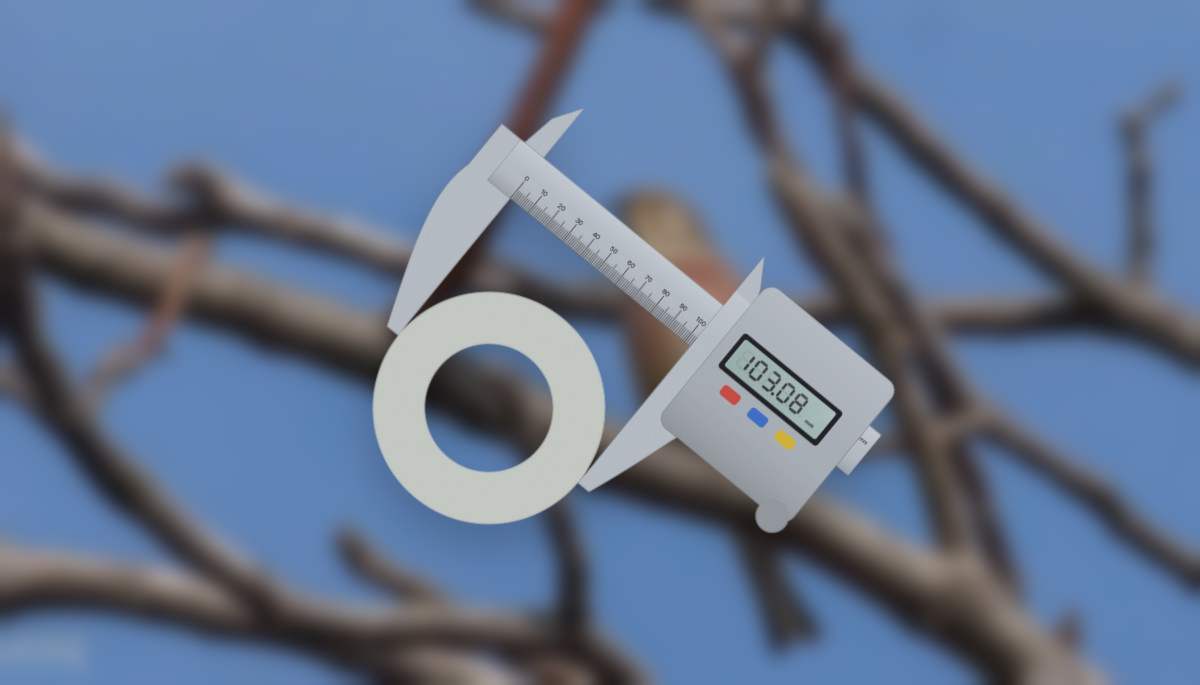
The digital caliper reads 103.08 mm
